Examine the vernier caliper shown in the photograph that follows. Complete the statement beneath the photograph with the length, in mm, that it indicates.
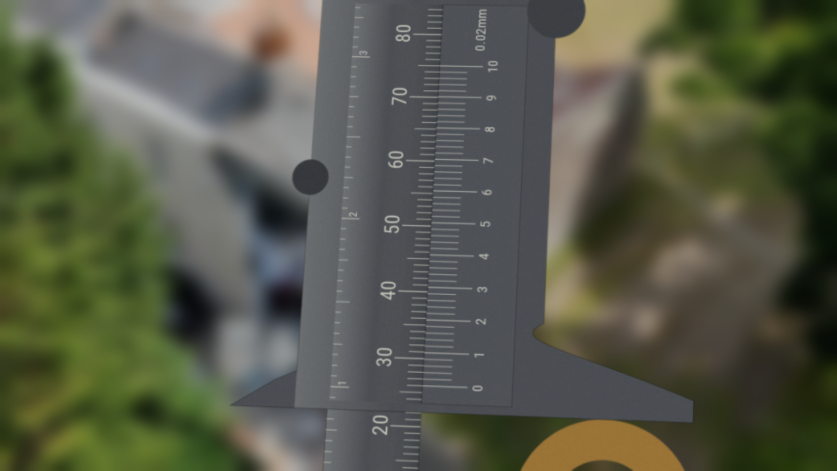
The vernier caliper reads 26.0 mm
